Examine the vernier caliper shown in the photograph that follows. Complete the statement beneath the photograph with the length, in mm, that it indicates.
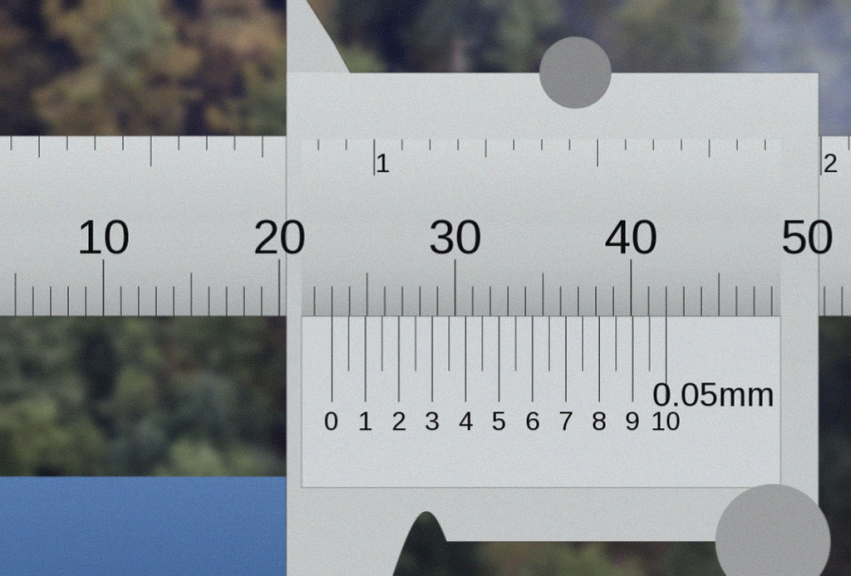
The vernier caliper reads 23.0 mm
